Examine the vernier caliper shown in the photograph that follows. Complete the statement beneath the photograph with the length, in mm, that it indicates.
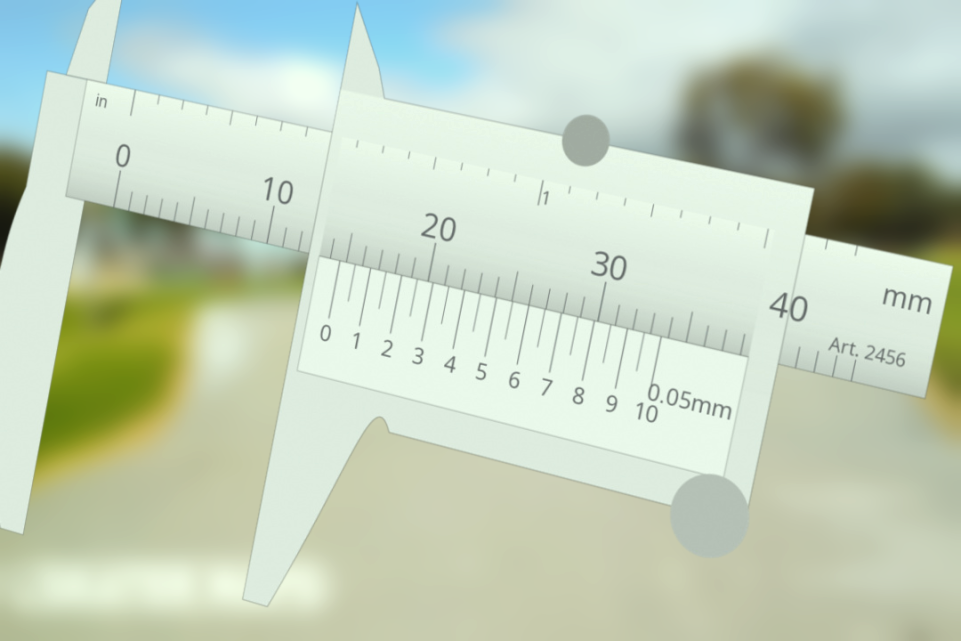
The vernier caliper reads 14.6 mm
